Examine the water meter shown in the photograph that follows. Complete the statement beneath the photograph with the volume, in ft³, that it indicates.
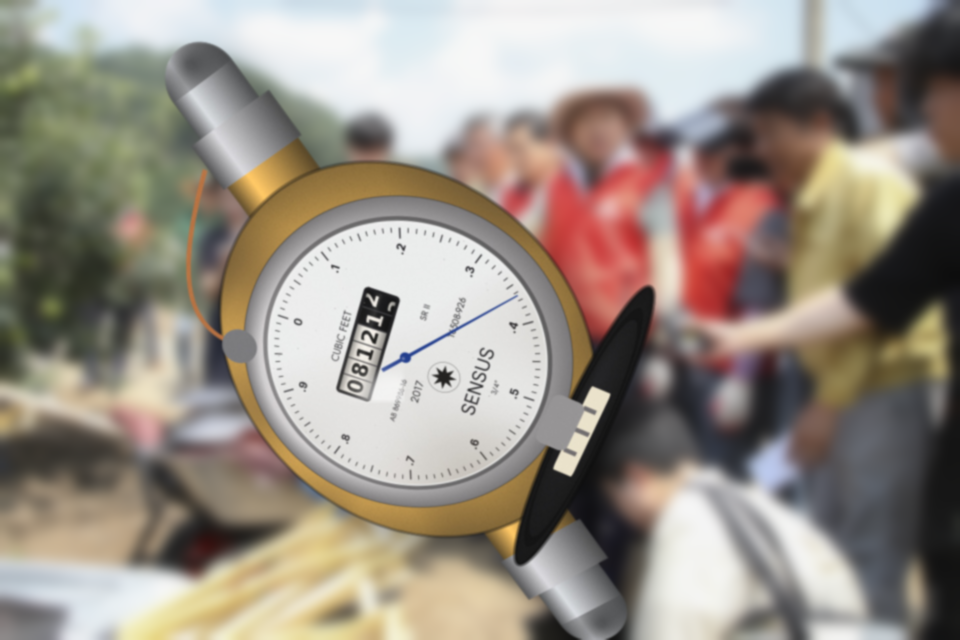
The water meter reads 81212.36 ft³
